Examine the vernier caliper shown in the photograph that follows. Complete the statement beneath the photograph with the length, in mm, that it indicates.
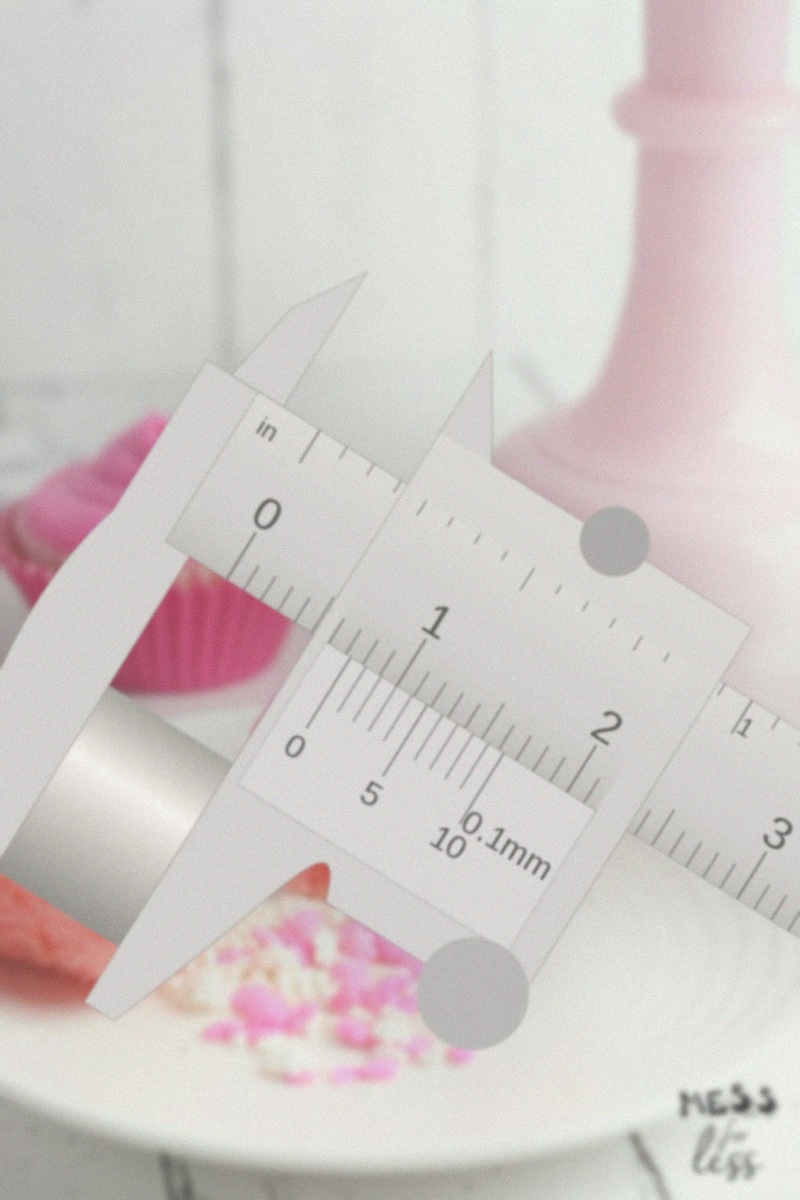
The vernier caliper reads 7.3 mm
